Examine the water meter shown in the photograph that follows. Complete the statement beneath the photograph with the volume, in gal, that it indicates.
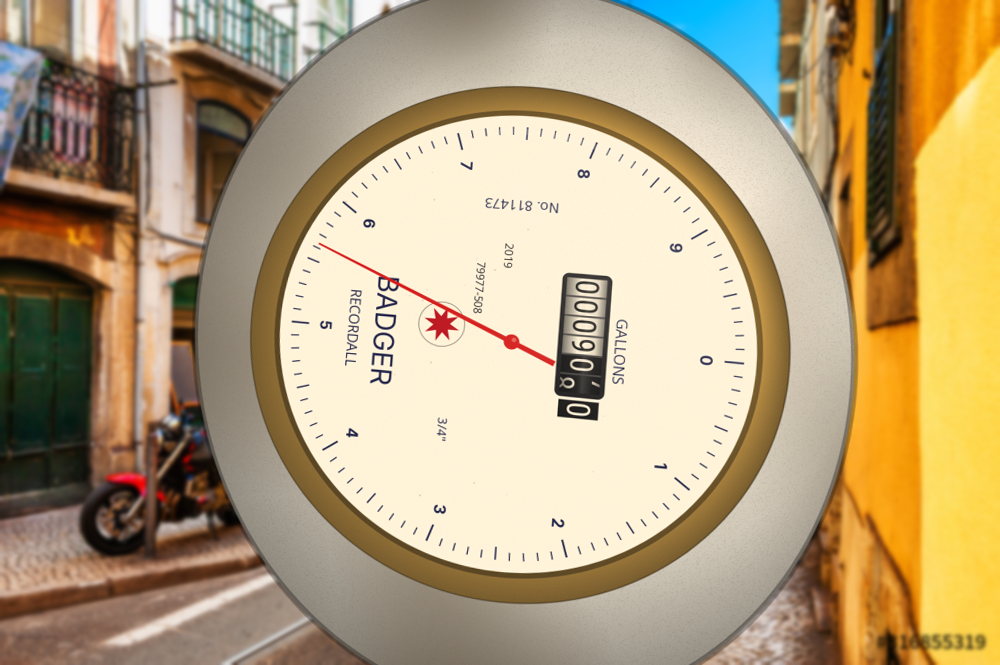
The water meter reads 9075.6 gal
